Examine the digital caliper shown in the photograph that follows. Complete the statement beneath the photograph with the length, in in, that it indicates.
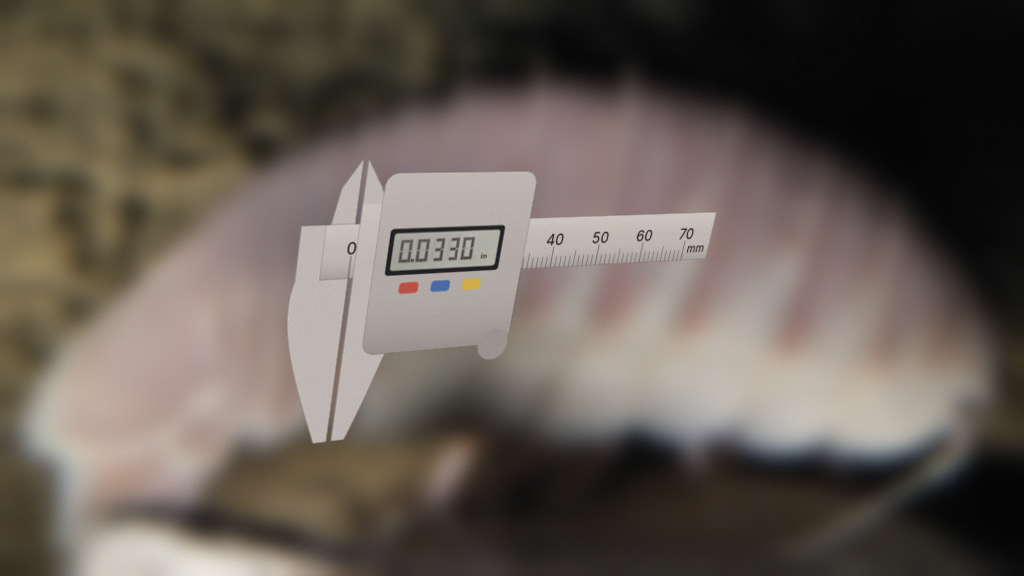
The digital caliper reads 0.0330 in
